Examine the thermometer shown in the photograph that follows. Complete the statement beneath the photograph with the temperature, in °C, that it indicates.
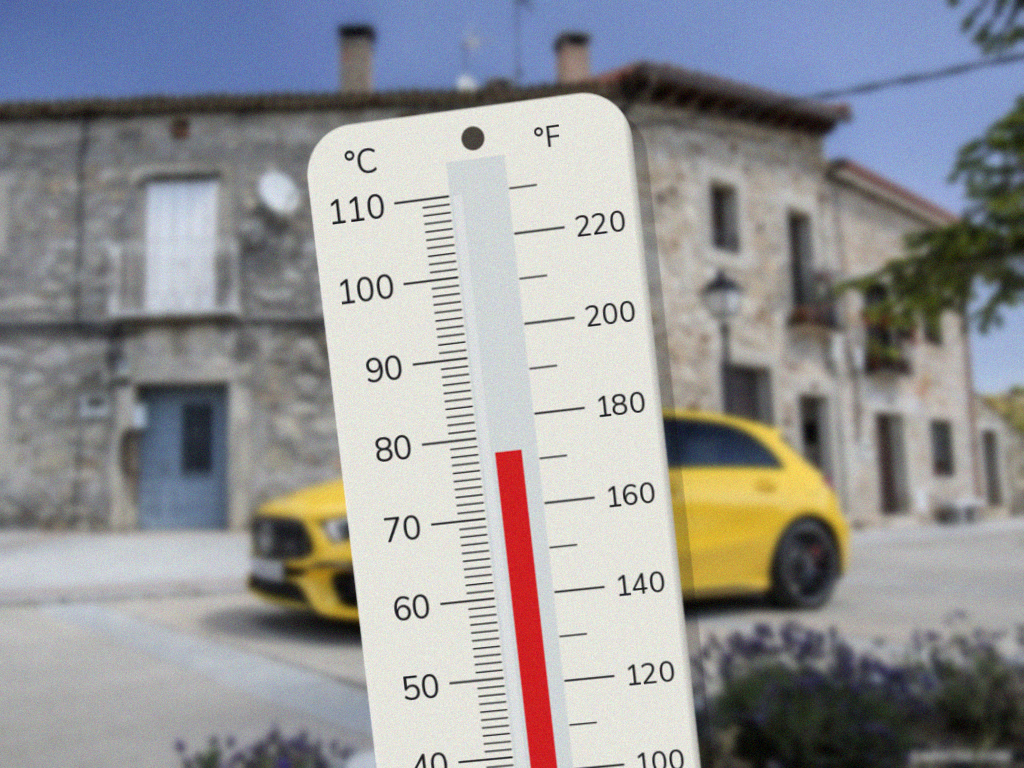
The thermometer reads 78 °C
